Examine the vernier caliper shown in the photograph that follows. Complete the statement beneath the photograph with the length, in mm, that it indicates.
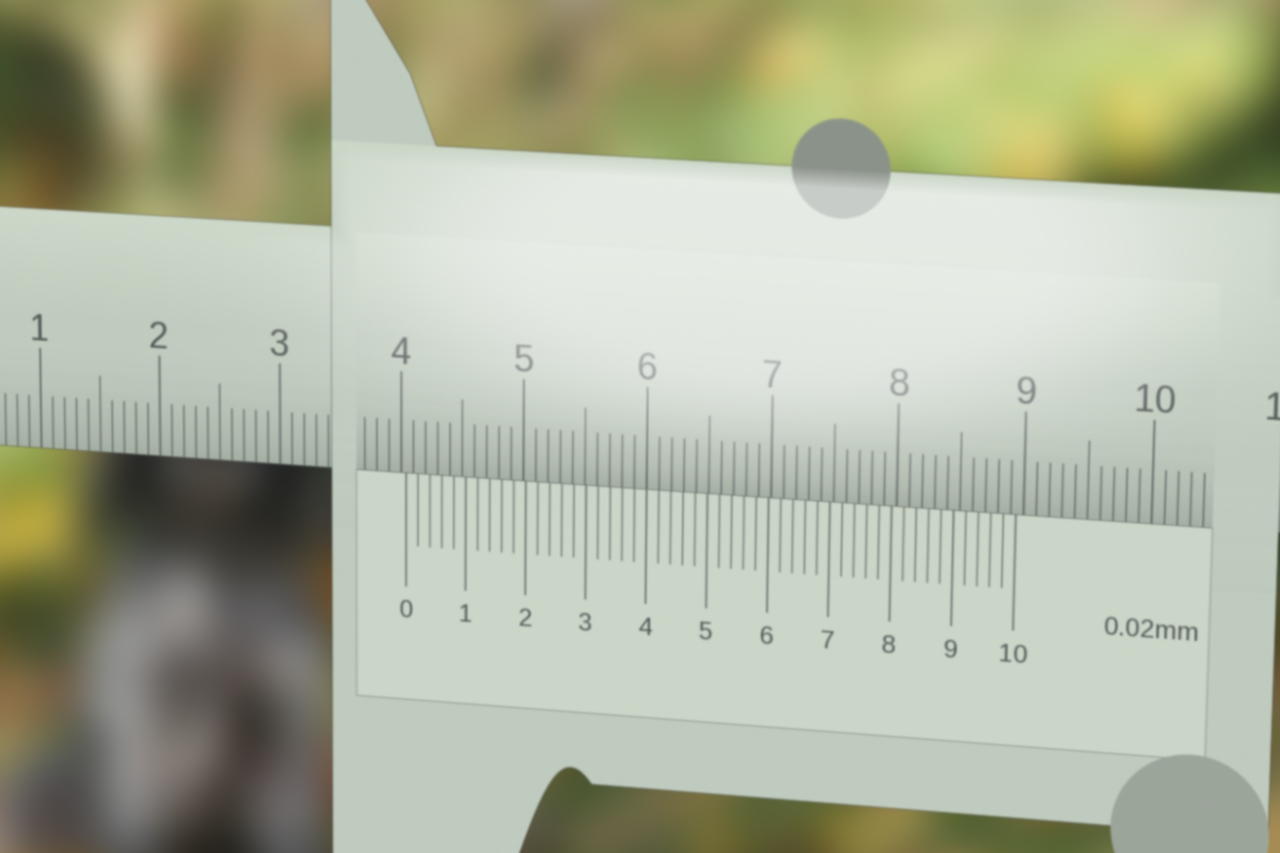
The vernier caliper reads 40.4 mm
